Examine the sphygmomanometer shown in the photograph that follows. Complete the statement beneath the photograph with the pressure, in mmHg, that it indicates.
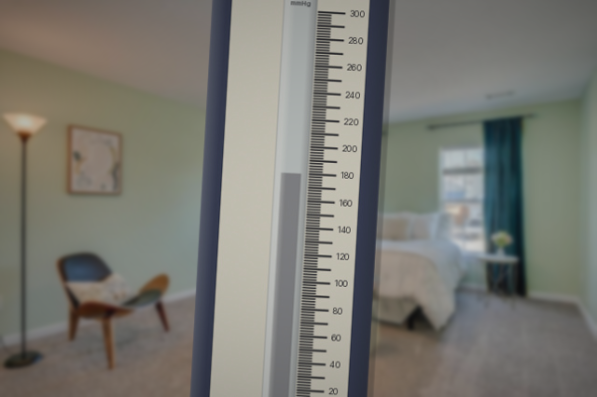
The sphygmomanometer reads 180 mmHg
